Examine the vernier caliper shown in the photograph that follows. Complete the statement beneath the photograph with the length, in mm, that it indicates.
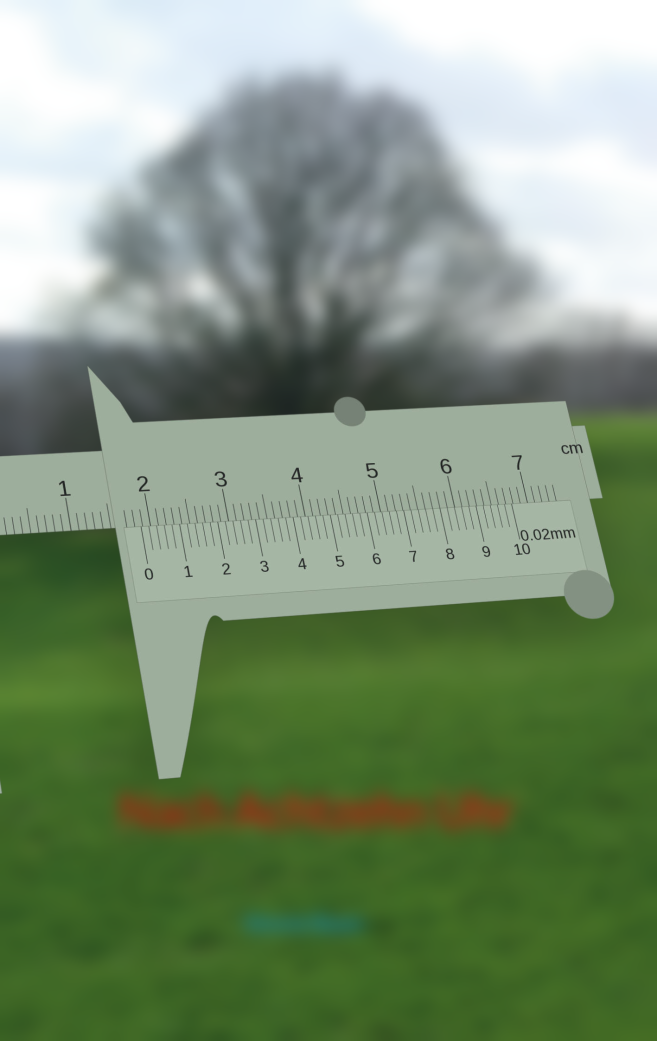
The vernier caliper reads 18.8 mm
